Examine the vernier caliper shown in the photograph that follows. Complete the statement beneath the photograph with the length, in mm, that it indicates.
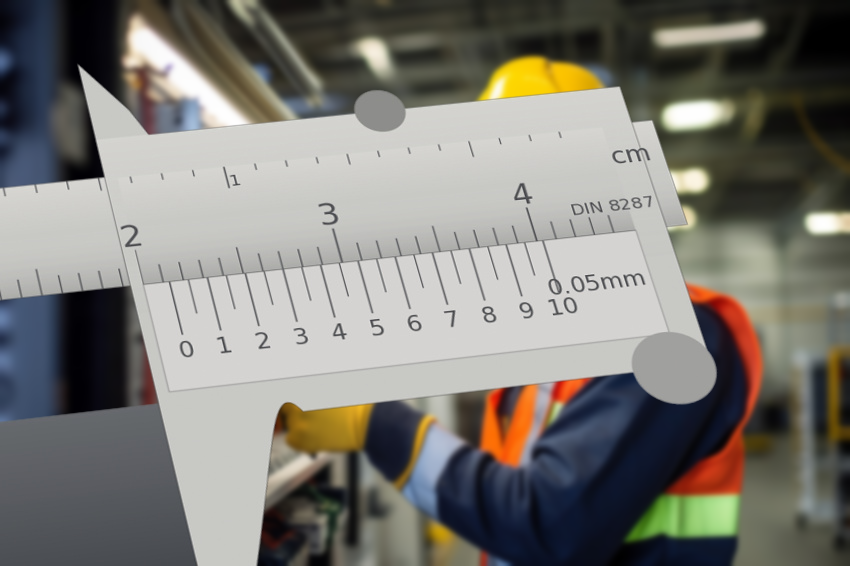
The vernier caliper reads 21.3 mm
